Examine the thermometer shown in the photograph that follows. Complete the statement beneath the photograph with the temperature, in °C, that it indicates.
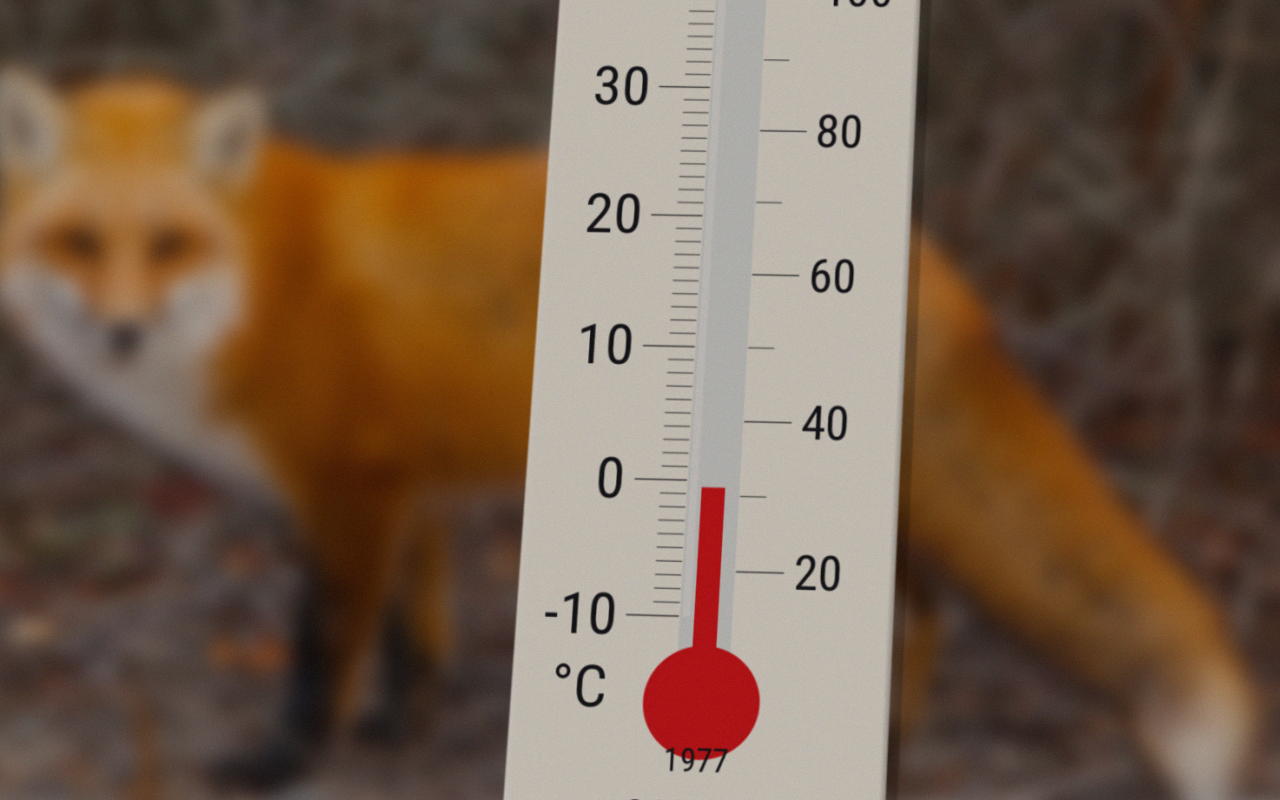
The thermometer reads -0.5 °C
